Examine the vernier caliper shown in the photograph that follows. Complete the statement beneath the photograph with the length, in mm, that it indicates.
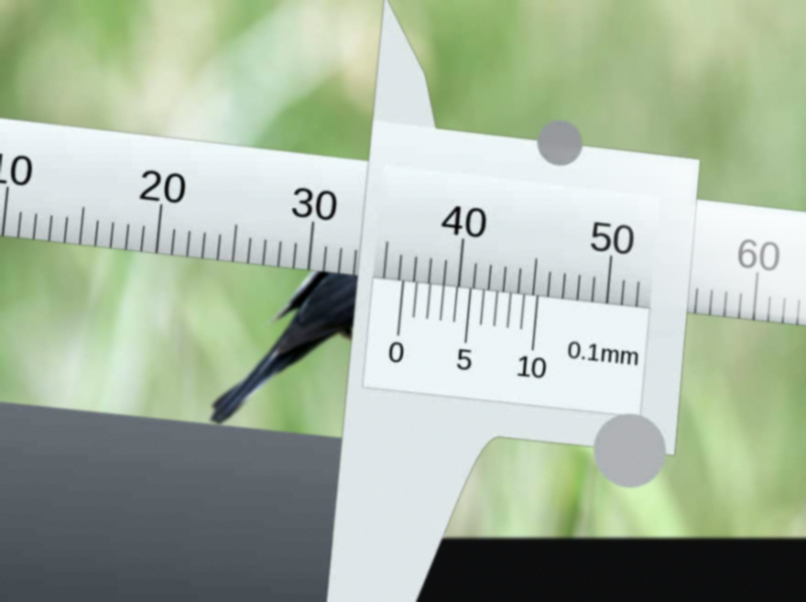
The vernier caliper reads 36.3 mm
